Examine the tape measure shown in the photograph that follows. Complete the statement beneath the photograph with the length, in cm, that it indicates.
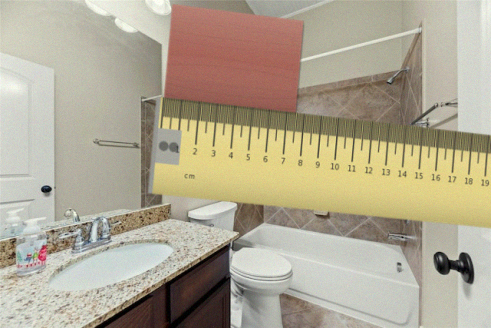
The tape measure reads 7.5 cm
